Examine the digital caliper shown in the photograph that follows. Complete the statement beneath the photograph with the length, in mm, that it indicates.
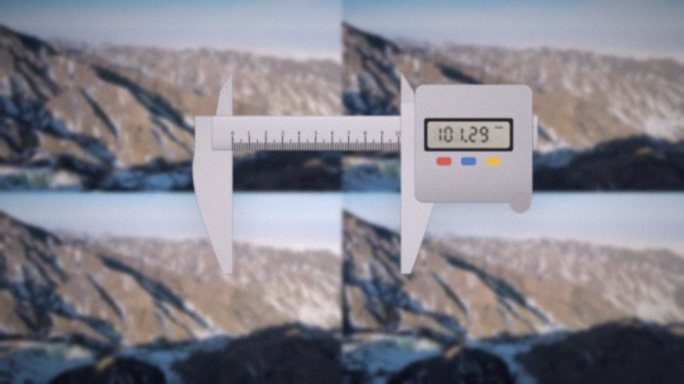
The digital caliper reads 101.29 mm
